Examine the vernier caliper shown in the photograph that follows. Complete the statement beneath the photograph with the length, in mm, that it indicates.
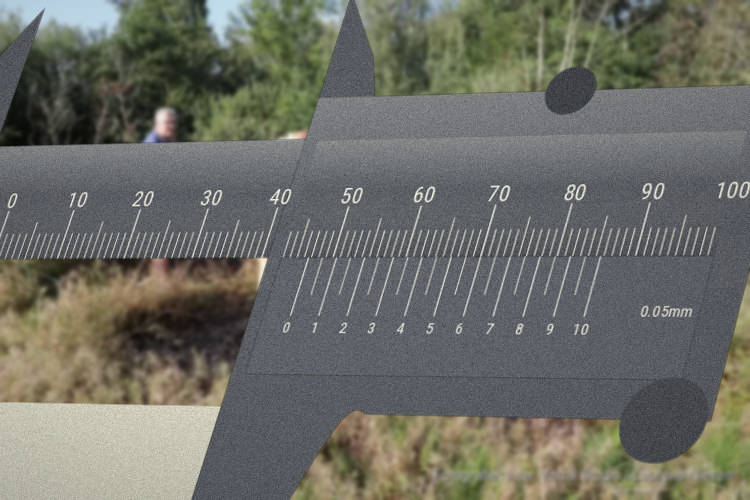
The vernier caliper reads 46.6 mm
